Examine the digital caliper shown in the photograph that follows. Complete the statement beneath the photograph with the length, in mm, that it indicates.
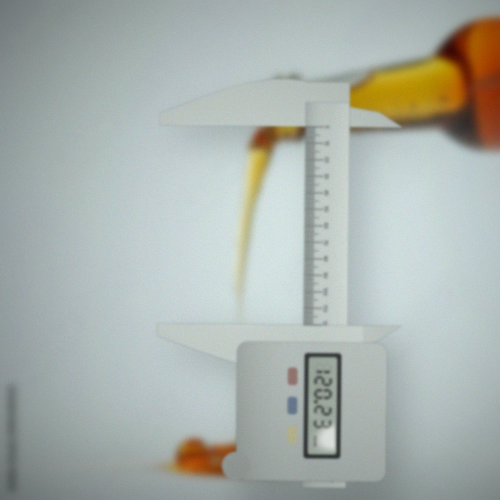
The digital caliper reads 120.23 mm
